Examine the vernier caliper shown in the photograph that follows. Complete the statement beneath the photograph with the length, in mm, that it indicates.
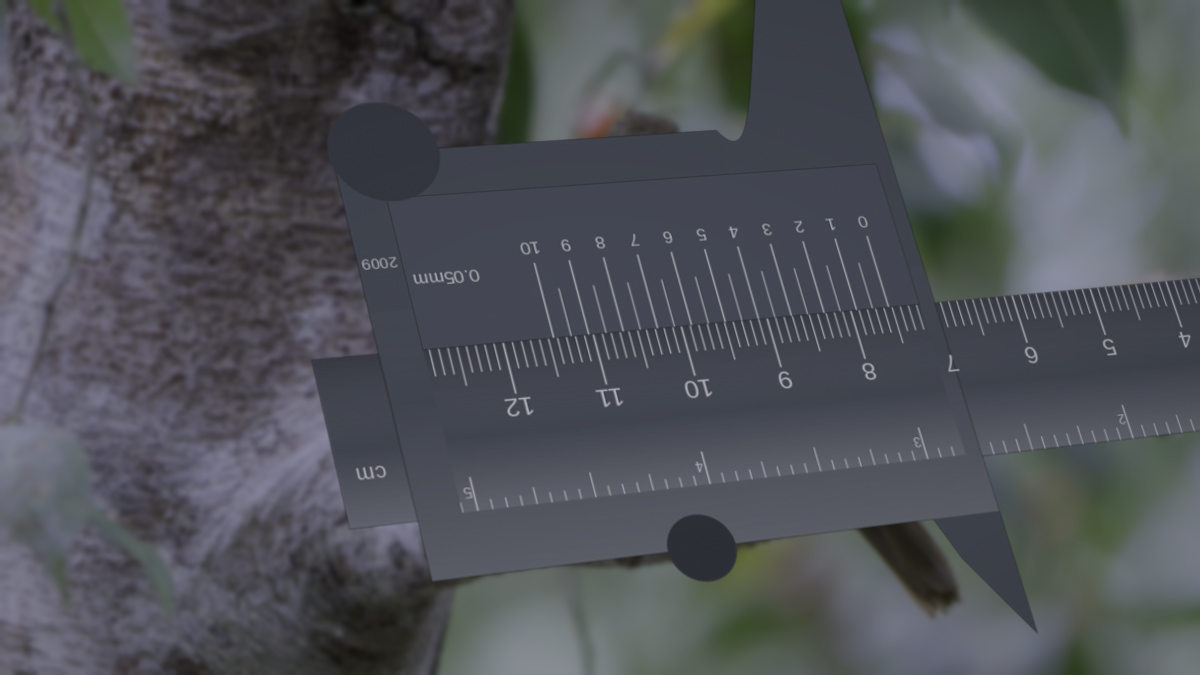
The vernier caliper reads 75.4 mm
